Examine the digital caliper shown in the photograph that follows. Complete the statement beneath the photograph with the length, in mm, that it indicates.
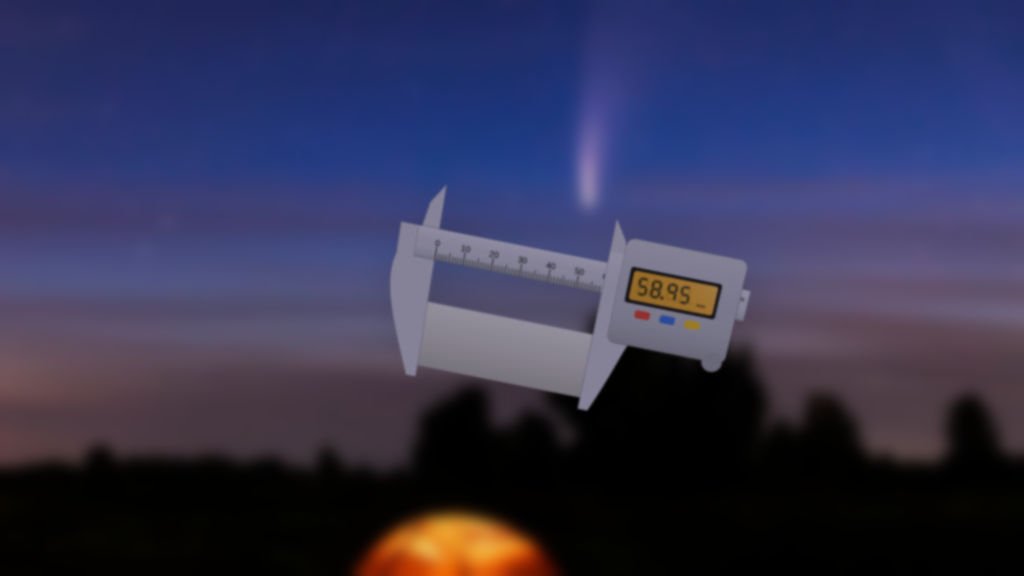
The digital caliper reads 58.95 mm
